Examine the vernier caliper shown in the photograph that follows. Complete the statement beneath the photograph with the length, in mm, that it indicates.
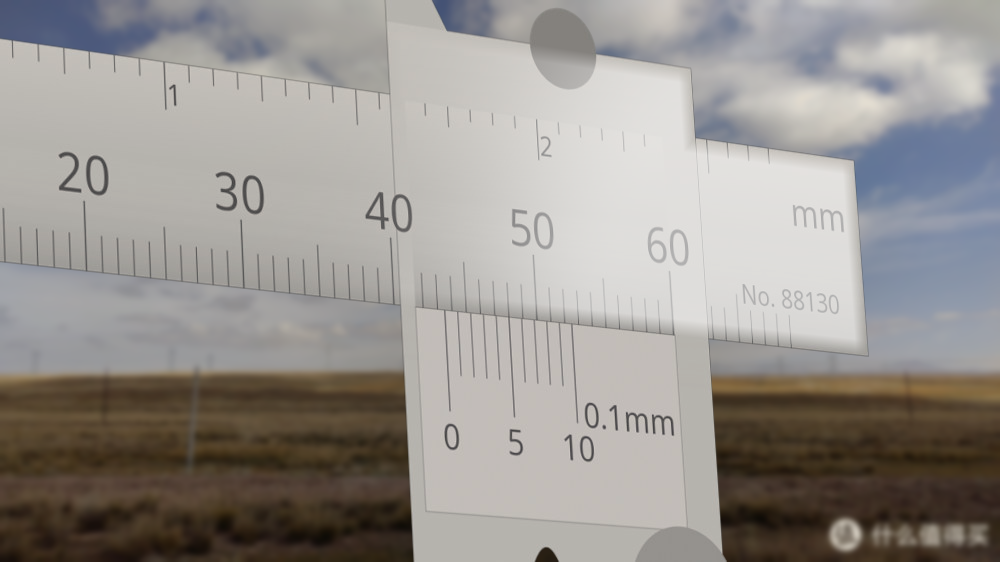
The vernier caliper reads 43.5 mm
